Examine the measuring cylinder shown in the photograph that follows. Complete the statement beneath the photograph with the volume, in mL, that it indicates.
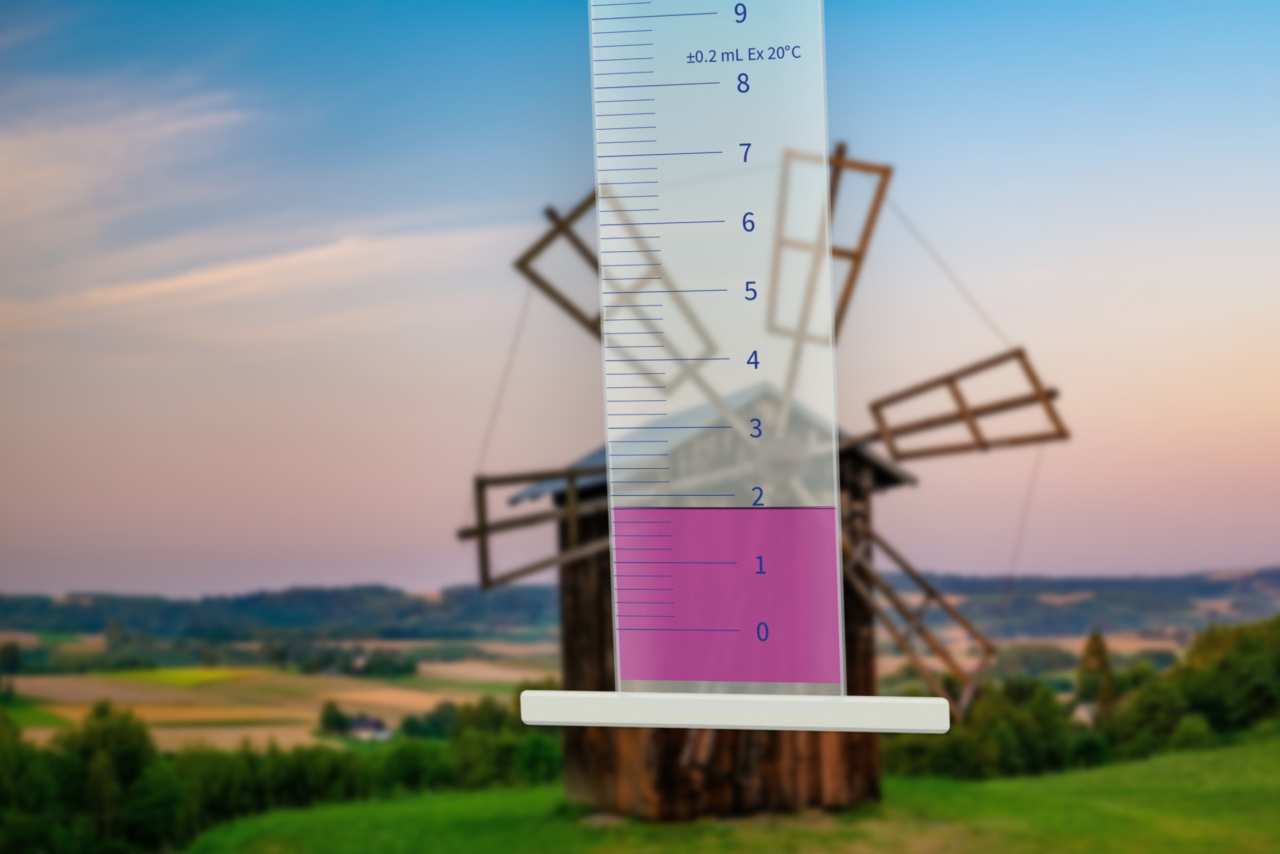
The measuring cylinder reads 1.8 mL
